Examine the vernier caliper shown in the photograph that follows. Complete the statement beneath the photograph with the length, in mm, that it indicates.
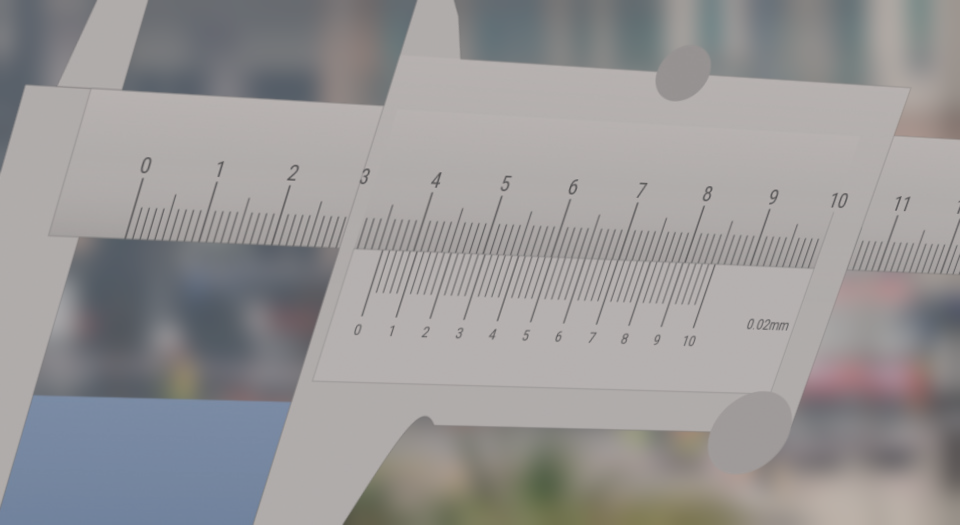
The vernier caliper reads 35.6 mm
